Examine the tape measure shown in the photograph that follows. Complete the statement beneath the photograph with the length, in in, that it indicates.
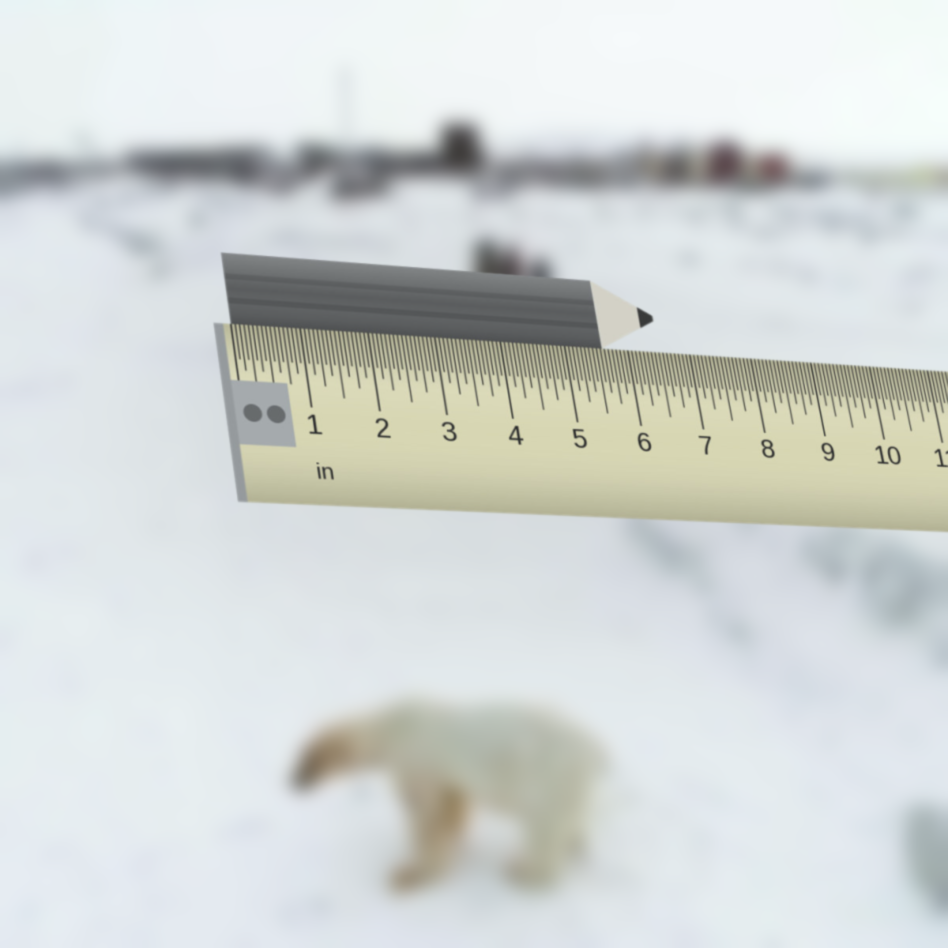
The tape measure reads 6.5 in
